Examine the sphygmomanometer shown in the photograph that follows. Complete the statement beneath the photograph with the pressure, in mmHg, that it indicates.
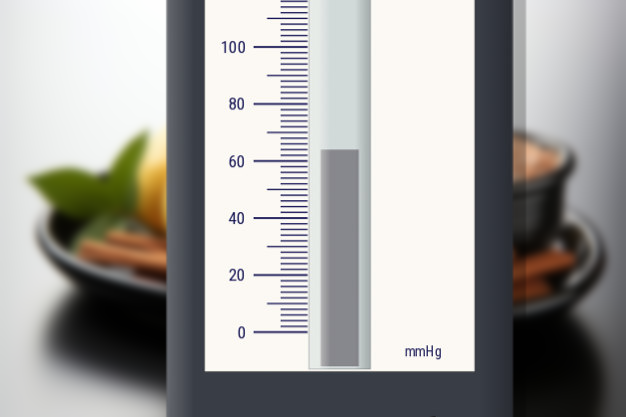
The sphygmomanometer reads 64 mmHg
